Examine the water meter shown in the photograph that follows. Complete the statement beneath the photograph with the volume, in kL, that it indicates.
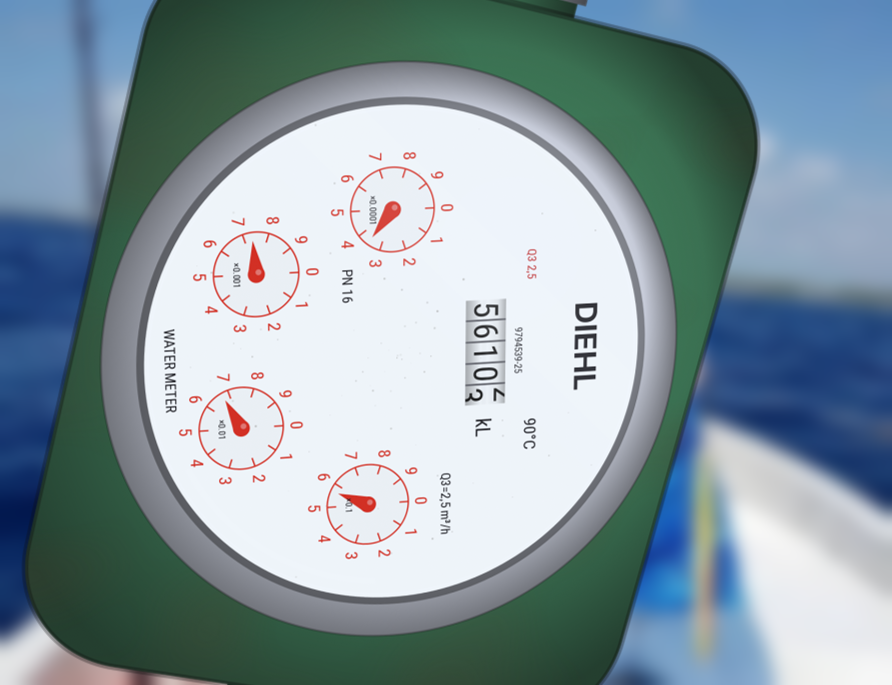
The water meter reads 56102.5673 kL
